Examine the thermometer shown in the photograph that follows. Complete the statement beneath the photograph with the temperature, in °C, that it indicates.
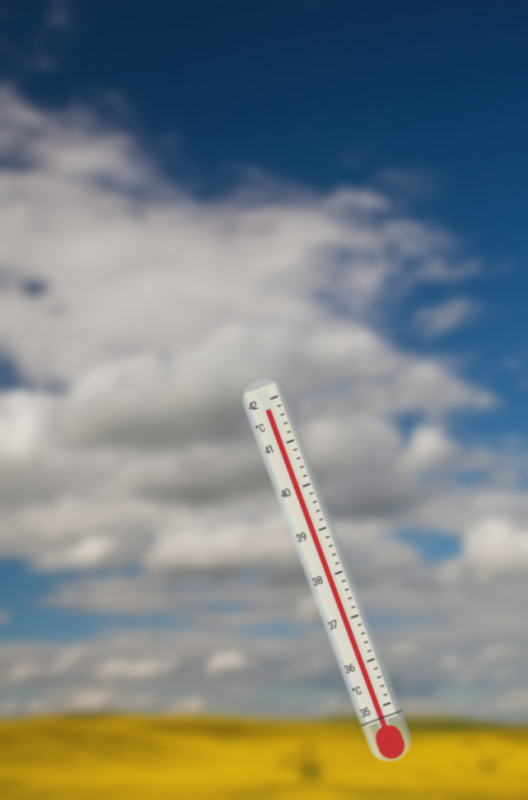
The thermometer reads 41.8 °C
